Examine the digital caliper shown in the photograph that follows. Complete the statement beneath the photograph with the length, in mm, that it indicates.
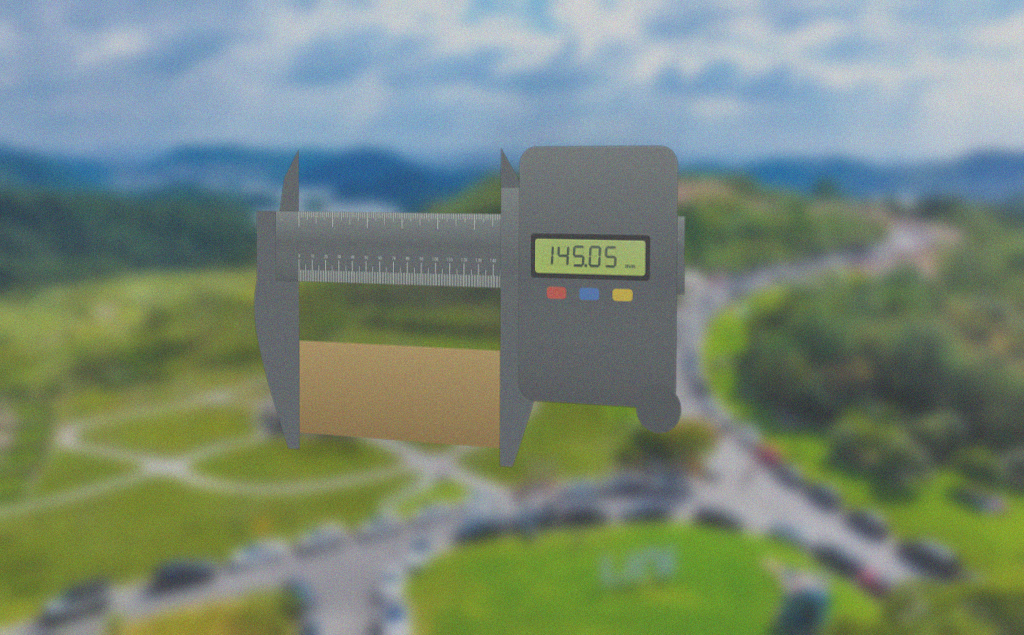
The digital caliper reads 145.05 mm
